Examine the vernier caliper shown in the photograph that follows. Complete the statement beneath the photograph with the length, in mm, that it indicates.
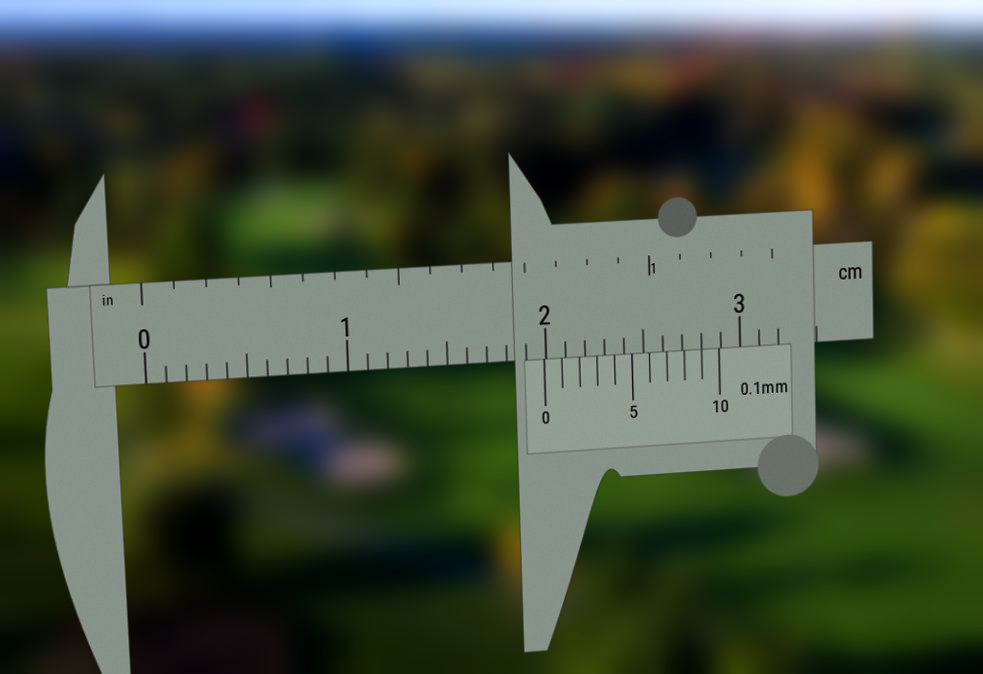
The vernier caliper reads 19.9 mm
